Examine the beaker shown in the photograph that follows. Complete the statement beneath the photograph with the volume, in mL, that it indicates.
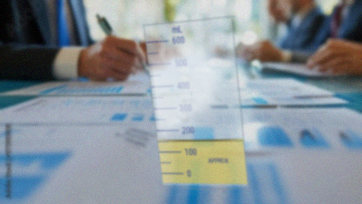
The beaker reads 150 mL
